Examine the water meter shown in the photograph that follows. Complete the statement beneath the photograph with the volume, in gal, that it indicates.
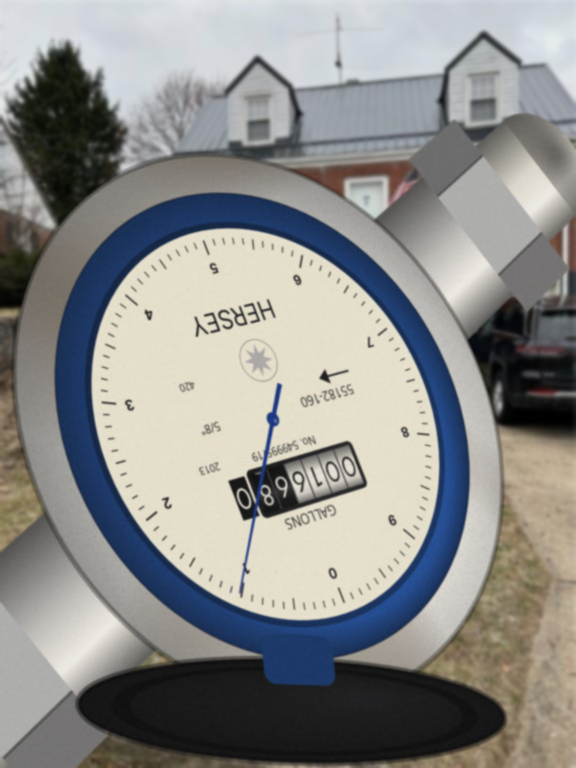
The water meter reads 16681.0 gal
